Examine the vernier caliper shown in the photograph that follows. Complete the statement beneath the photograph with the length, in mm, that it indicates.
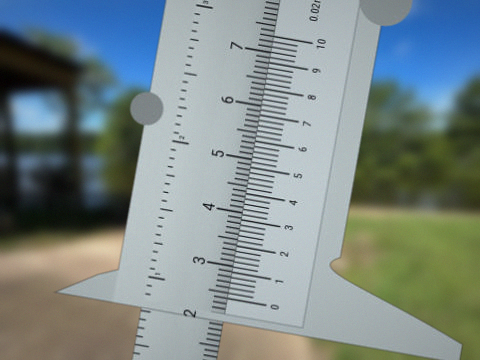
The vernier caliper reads 24.0 mm
